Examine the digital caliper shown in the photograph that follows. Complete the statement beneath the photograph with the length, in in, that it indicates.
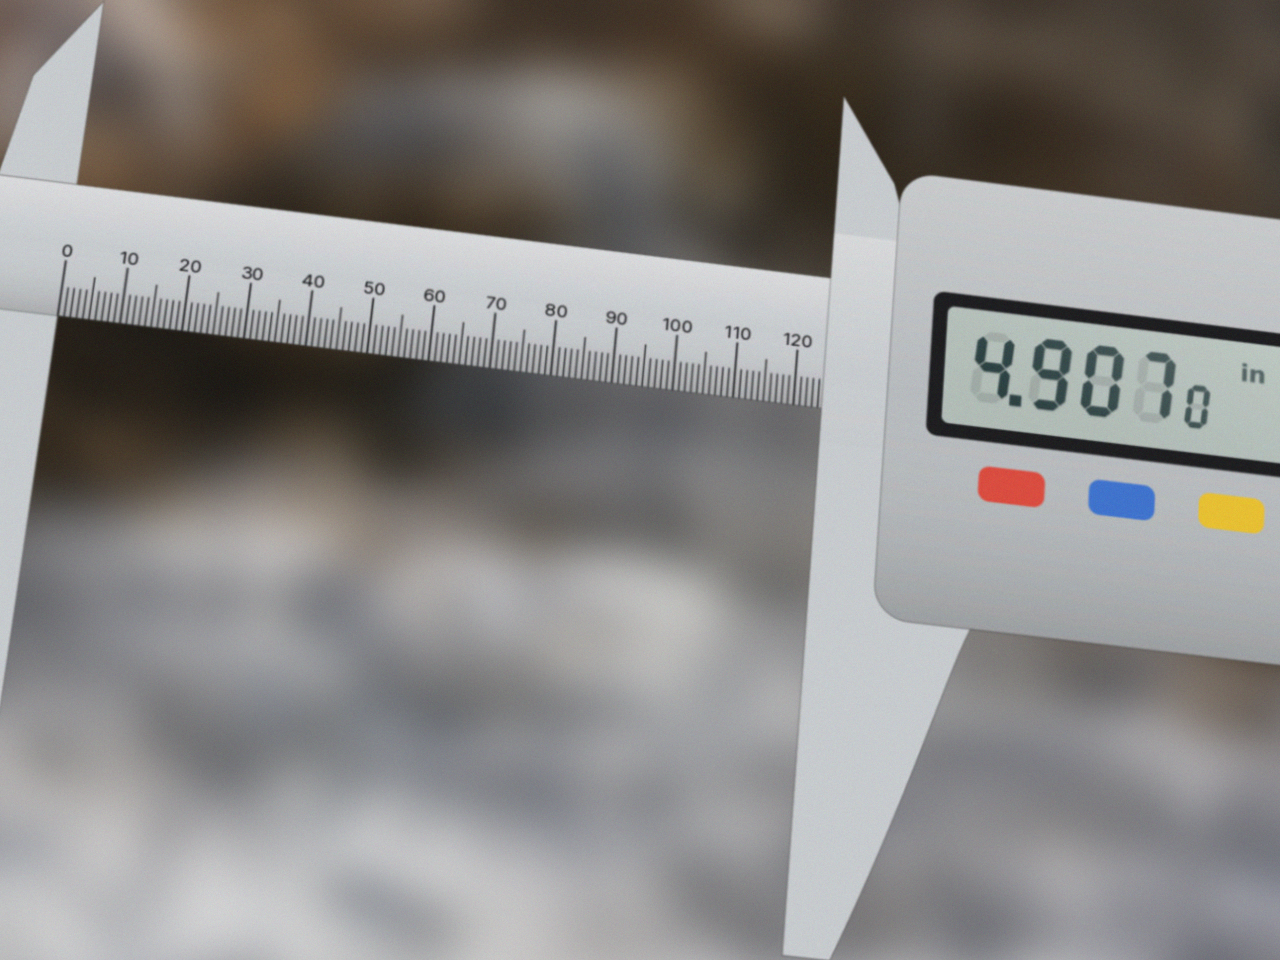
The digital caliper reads 4.9070 in
